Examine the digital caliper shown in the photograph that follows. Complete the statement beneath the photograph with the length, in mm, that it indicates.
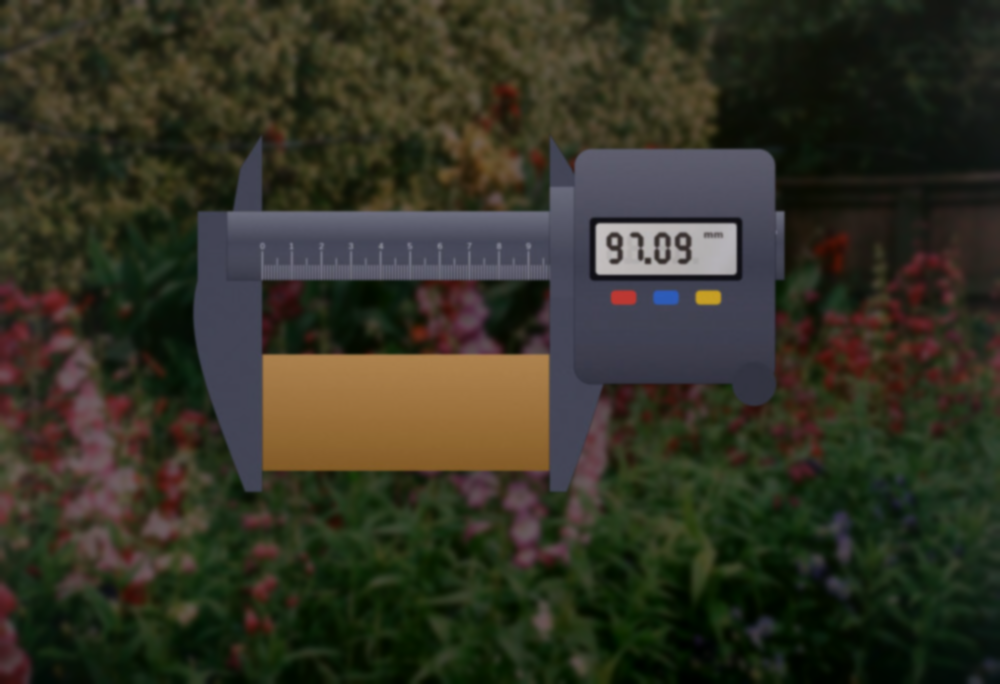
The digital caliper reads 97.09 mm
